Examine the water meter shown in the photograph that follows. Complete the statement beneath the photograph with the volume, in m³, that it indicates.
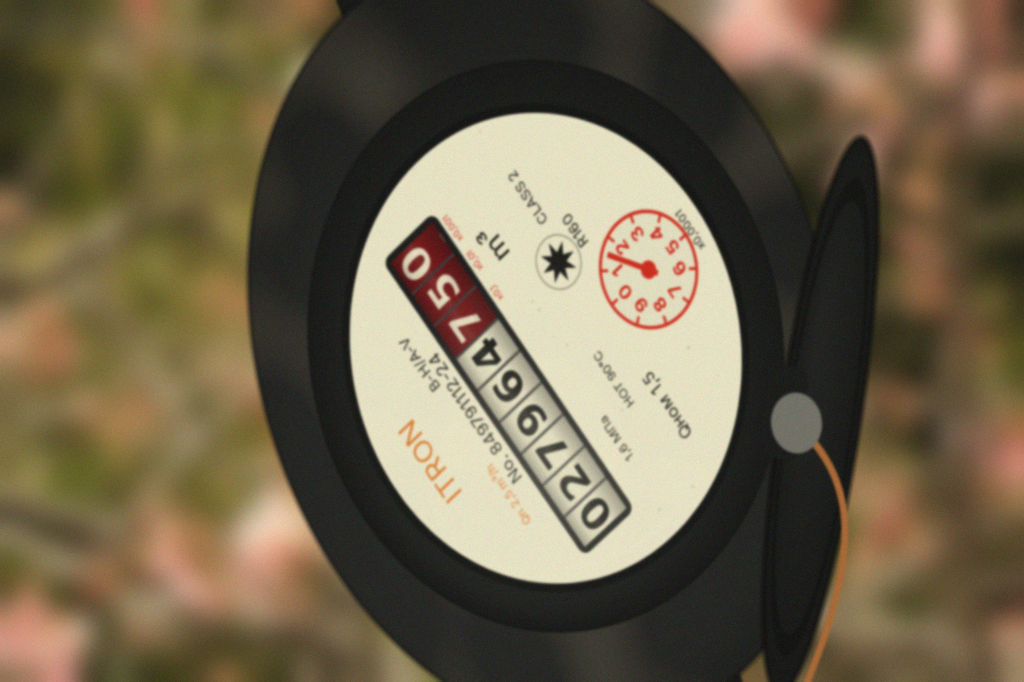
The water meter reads 27964.7501 m³
